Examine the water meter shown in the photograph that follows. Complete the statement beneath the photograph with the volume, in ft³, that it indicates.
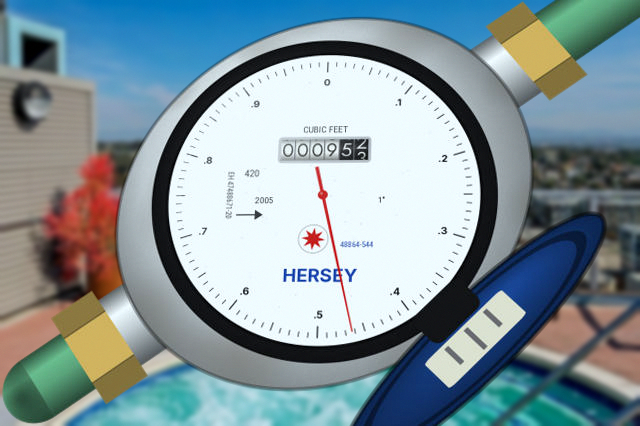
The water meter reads 952.46 ft³
